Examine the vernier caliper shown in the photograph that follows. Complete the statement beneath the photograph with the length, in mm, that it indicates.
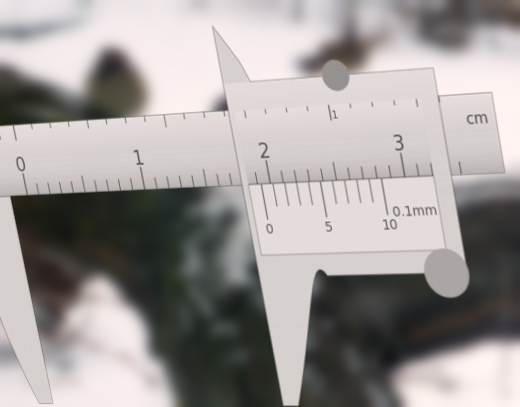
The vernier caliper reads 19.3 mm
